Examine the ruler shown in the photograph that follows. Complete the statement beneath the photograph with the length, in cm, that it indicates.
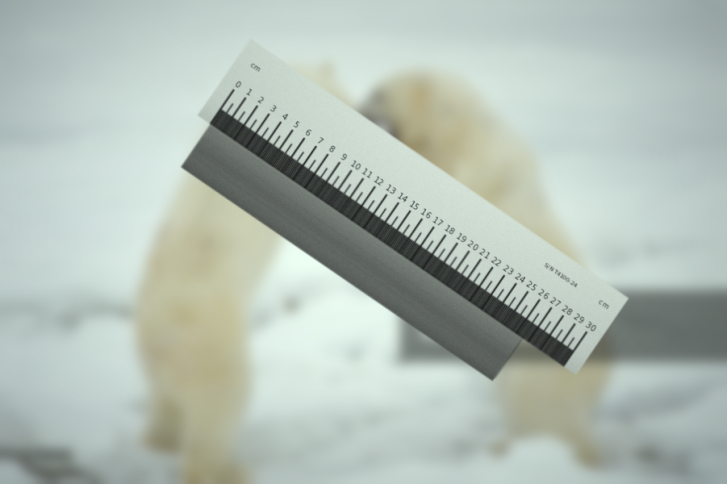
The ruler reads 26.5 cm
